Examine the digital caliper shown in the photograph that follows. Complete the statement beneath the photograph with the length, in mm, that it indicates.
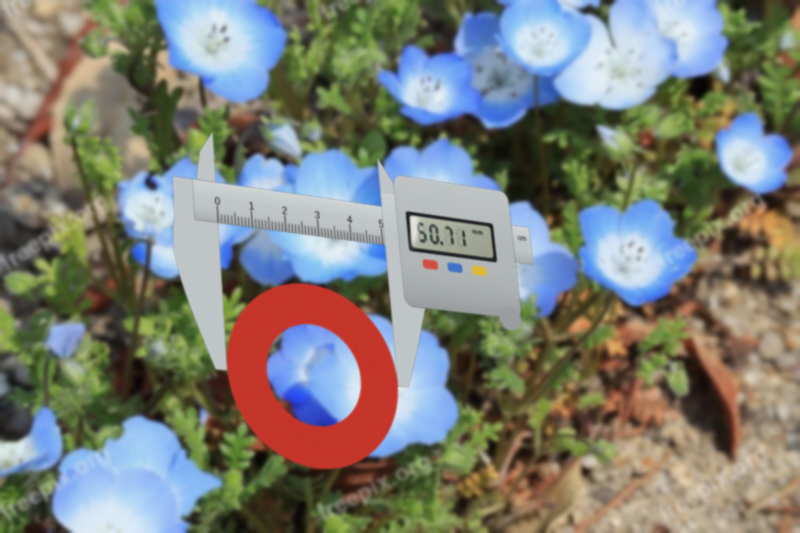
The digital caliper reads 50.71 mm
